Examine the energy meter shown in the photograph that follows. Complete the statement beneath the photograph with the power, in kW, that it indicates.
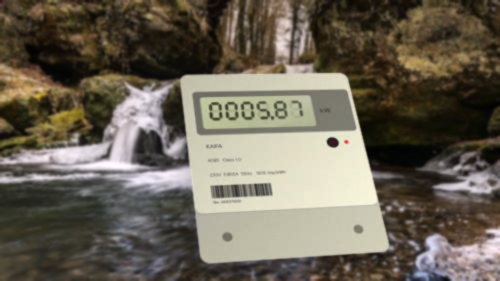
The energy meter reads 5.87 kW
